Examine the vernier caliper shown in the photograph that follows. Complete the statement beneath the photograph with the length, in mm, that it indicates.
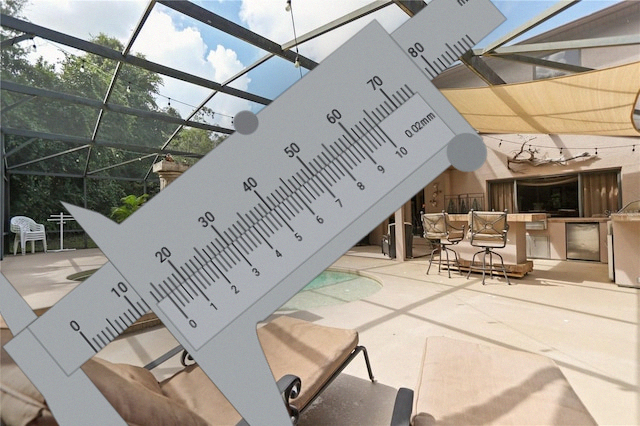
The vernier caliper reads 16.0 mm
